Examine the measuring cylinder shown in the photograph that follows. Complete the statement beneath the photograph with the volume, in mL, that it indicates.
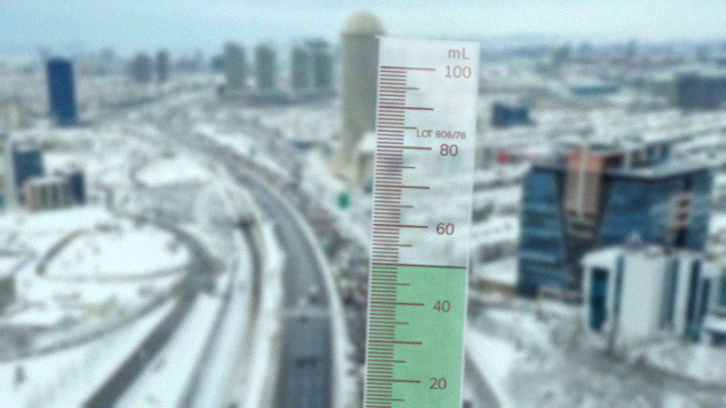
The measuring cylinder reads 50 mL
